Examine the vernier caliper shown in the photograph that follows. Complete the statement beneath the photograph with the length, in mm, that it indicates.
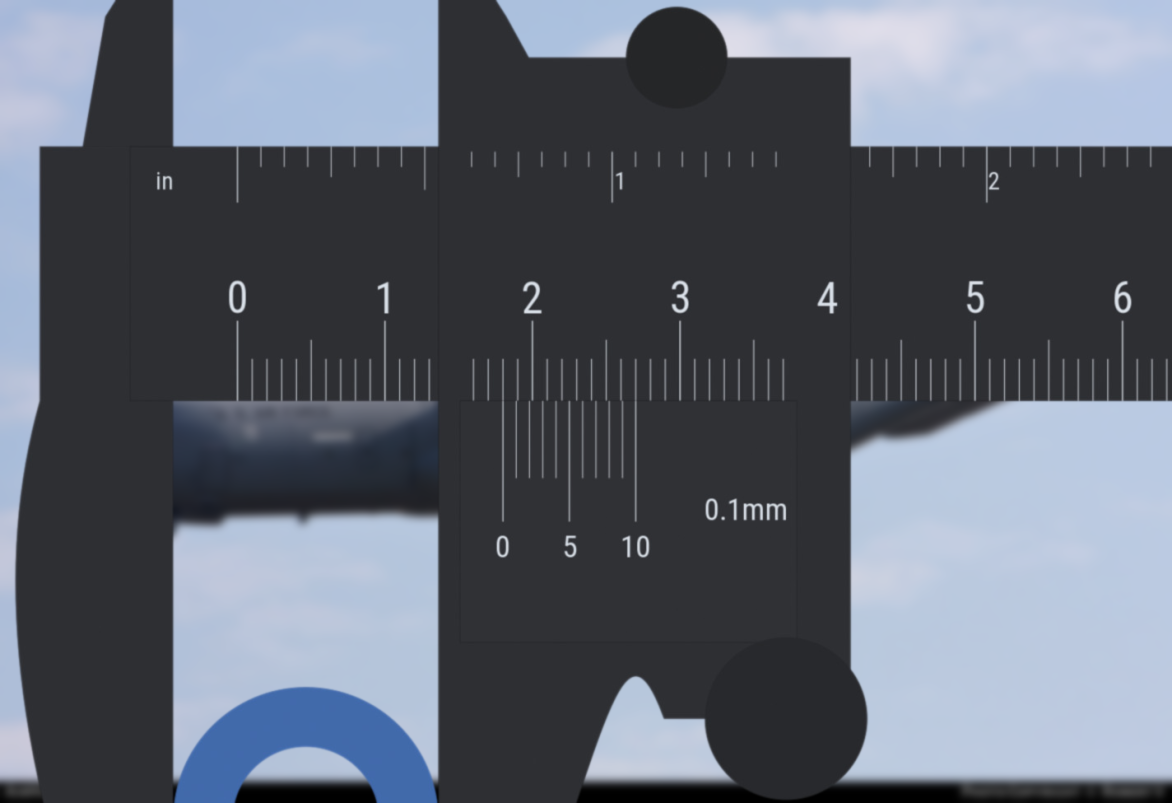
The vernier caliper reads 18.0 mm
